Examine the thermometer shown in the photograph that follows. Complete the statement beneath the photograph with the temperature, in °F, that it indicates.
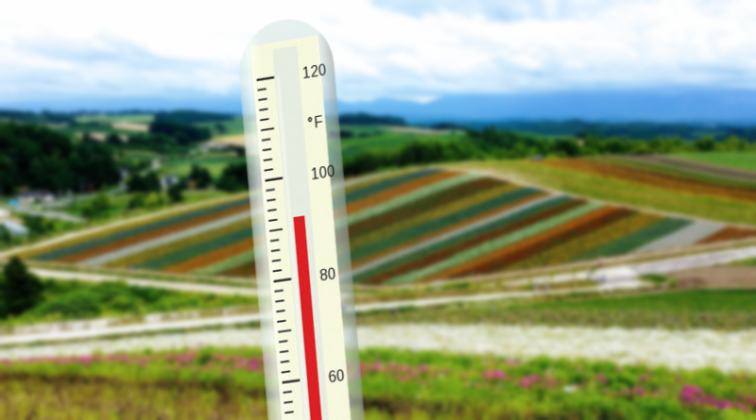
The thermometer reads 92 °F
